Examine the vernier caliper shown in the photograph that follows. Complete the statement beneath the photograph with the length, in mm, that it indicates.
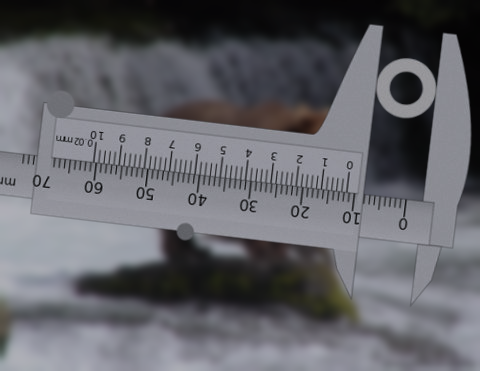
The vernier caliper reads 11.5 mm
